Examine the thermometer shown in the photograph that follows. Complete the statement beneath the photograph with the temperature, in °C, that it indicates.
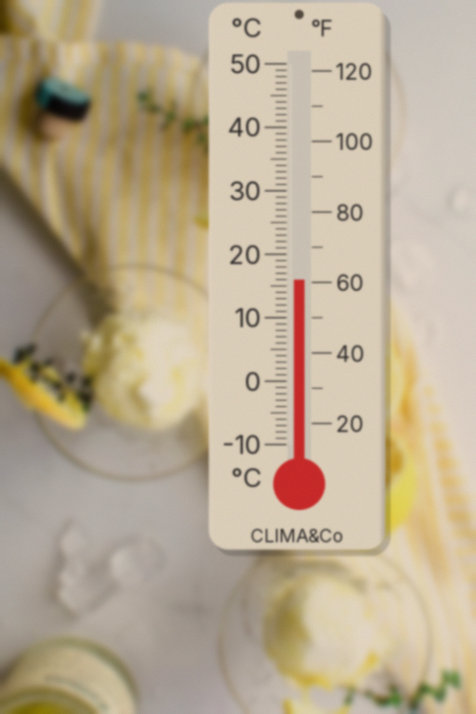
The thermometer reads 16 °C
